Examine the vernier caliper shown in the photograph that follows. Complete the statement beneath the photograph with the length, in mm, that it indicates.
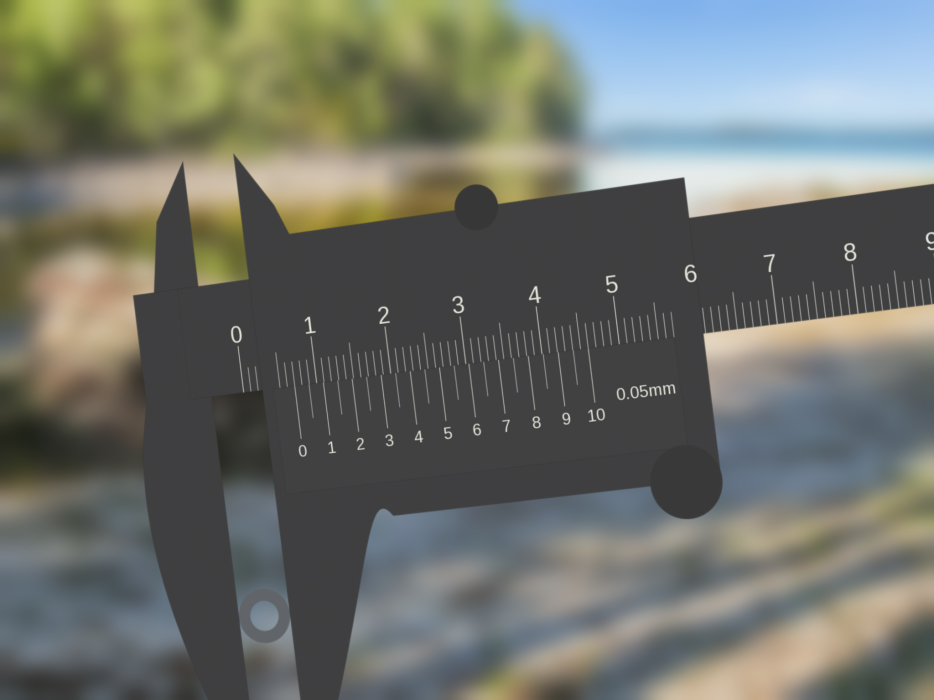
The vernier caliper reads 7.0 mm
